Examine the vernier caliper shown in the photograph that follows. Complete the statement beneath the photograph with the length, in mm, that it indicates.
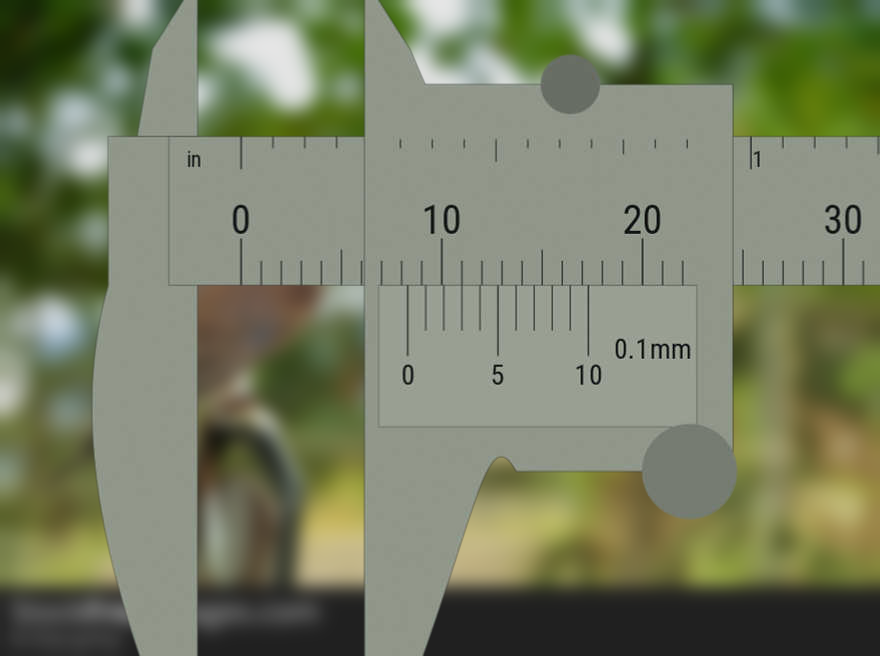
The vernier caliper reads 8.3 mm
